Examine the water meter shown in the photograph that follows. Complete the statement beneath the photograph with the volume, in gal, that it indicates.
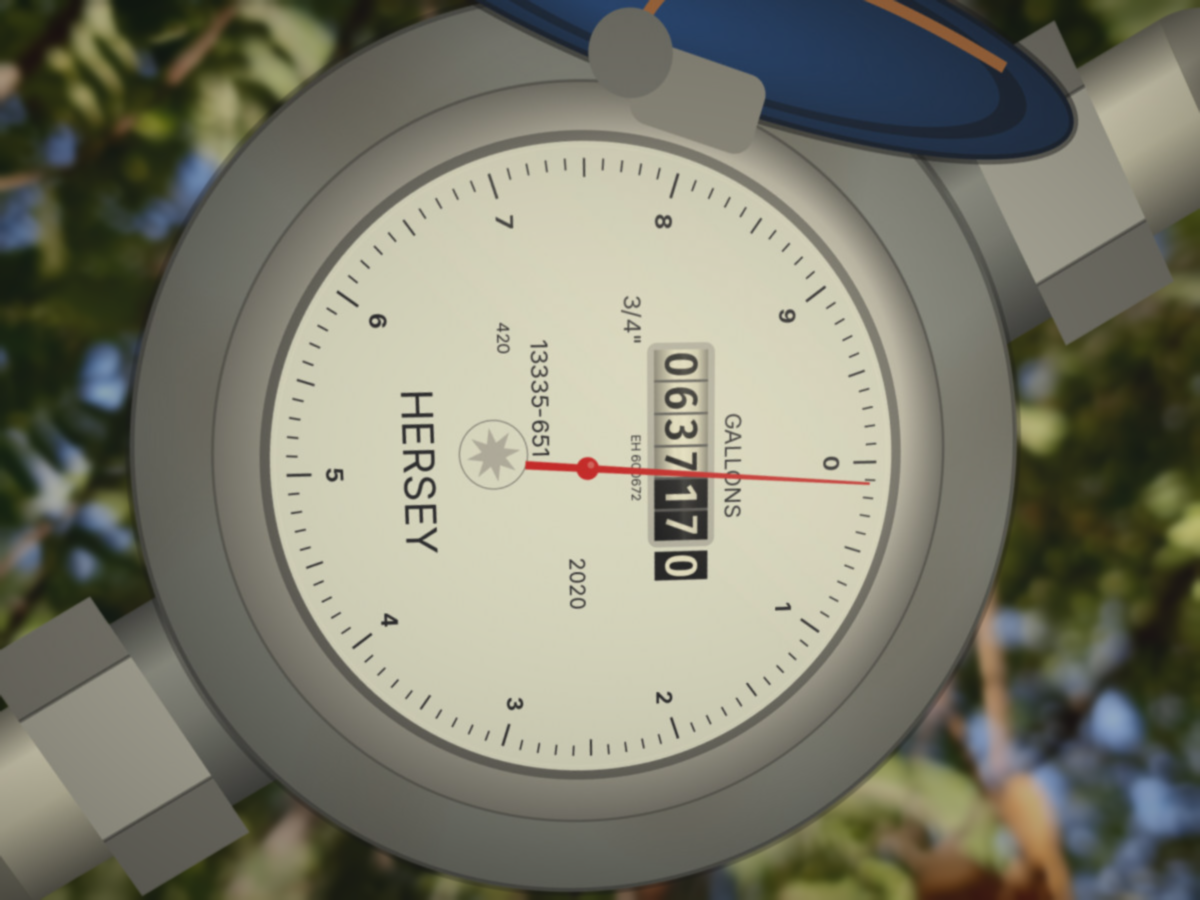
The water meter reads 637170.1 gal
